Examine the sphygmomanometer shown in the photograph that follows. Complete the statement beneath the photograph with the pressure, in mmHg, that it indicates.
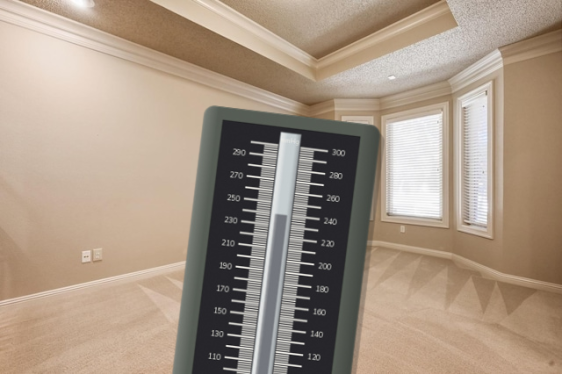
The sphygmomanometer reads 240 mmHg
